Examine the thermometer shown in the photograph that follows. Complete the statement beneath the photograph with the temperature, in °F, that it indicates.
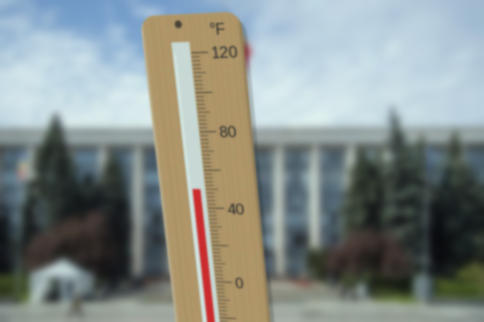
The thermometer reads 50 °F
